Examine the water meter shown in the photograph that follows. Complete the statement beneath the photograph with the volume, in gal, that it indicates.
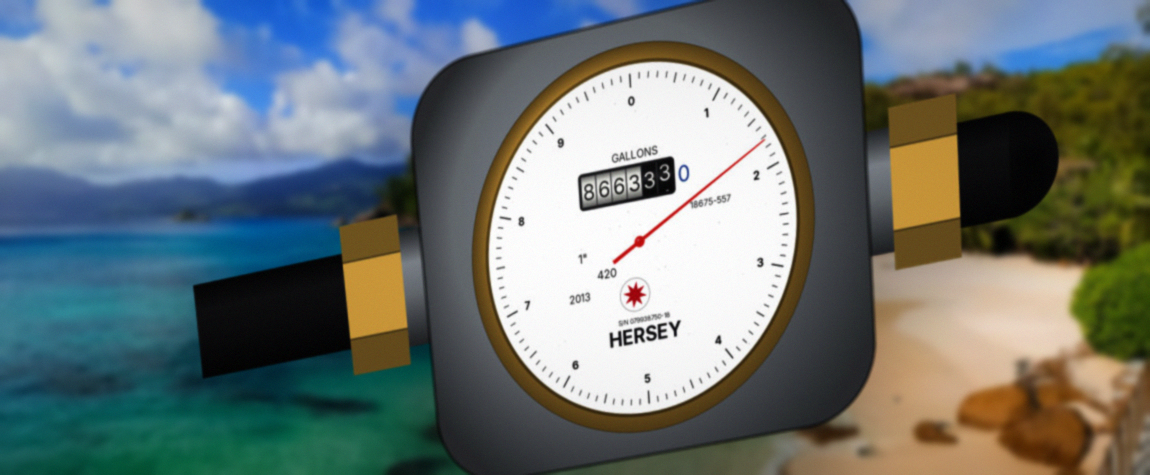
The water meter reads 8663331.7 gal
